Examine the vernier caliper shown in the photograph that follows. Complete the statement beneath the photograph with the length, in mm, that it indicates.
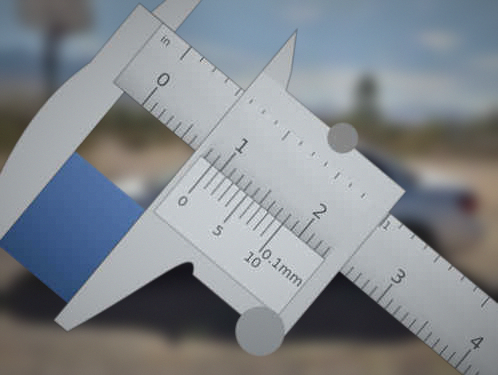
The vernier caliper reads 9.0 mm
